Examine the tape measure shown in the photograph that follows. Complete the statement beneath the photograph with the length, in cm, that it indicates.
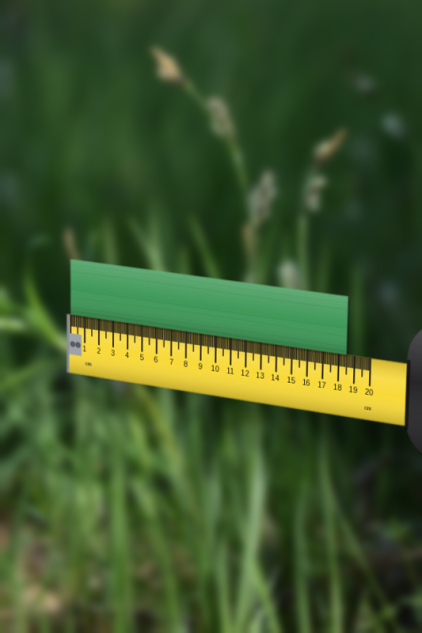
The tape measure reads 18.5 cm
